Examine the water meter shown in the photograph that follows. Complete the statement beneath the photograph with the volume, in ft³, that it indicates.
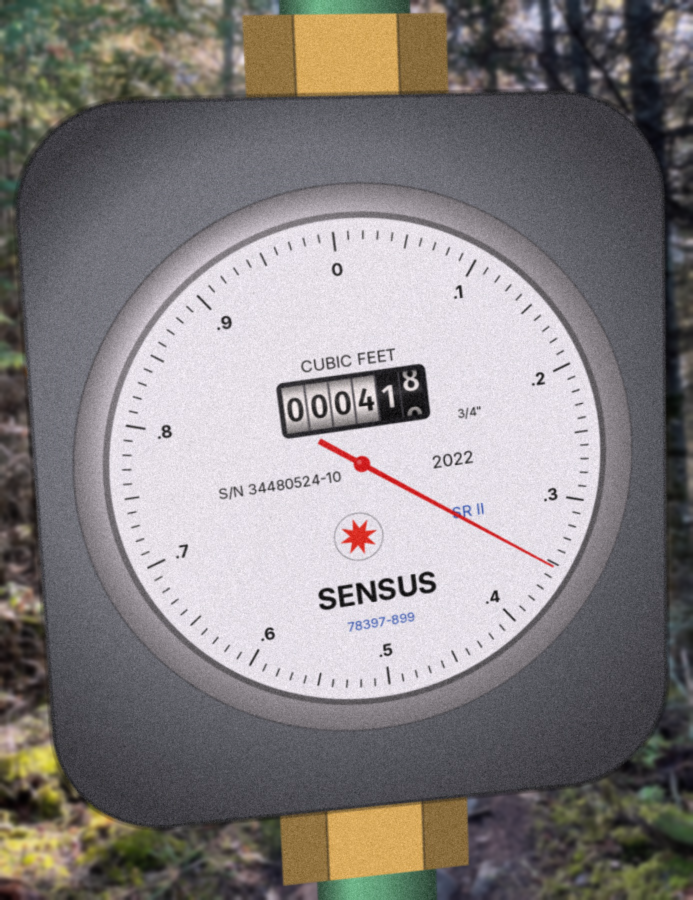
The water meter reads 418.35 ft³
